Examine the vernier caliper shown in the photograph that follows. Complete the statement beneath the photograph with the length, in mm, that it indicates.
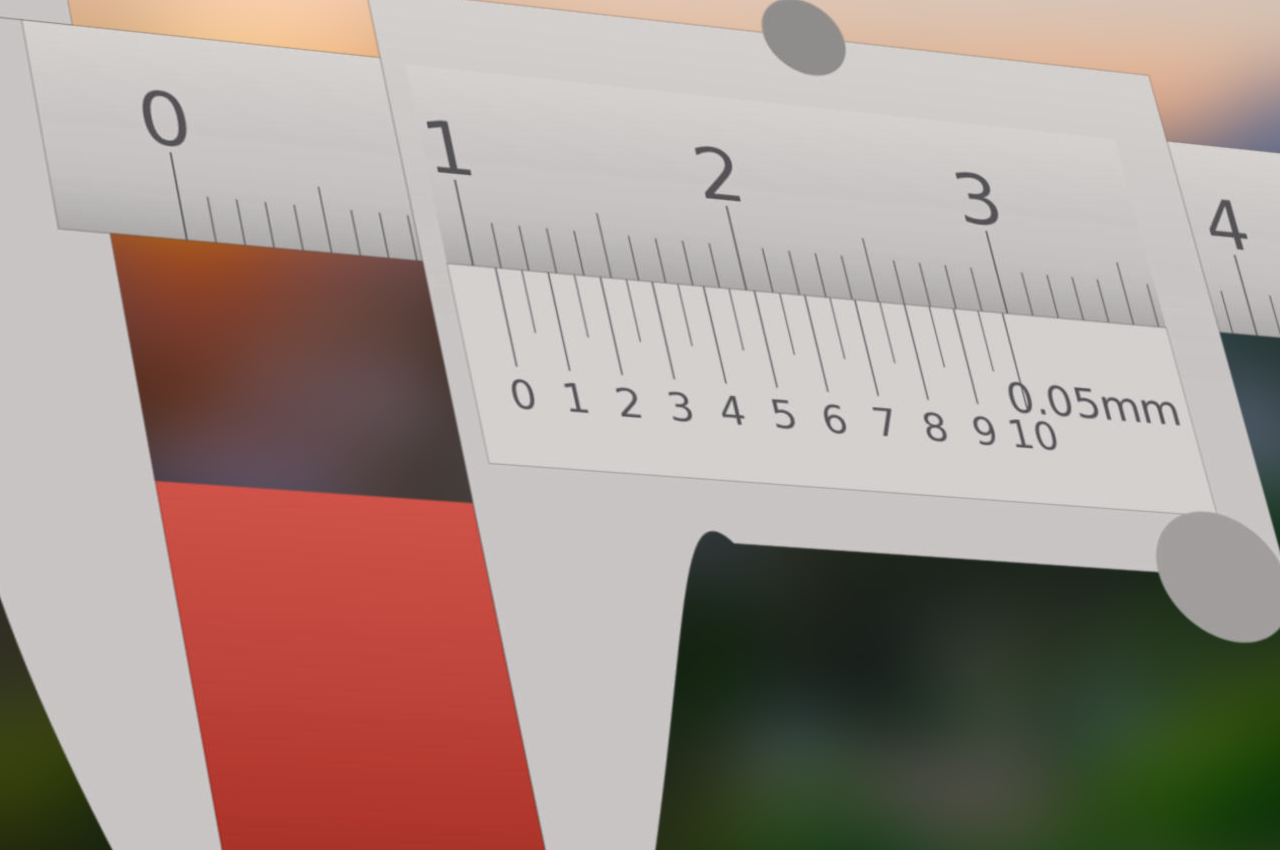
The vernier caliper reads 10.8 mm
